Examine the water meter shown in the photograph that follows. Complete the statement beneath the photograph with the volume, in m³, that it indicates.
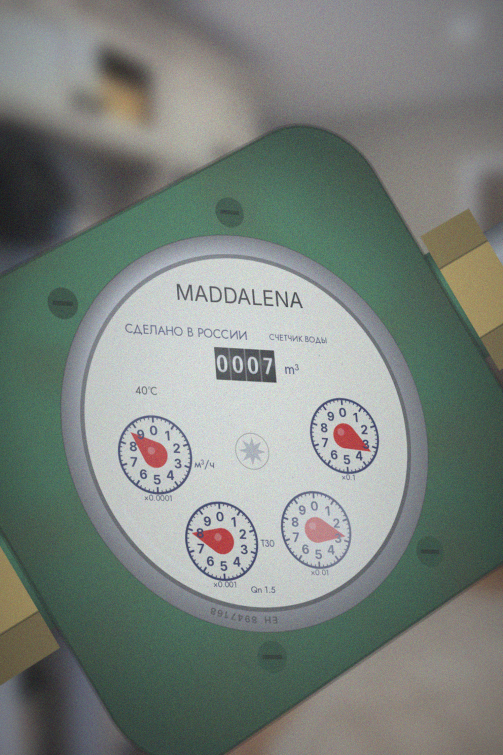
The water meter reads 7.3278 m³
